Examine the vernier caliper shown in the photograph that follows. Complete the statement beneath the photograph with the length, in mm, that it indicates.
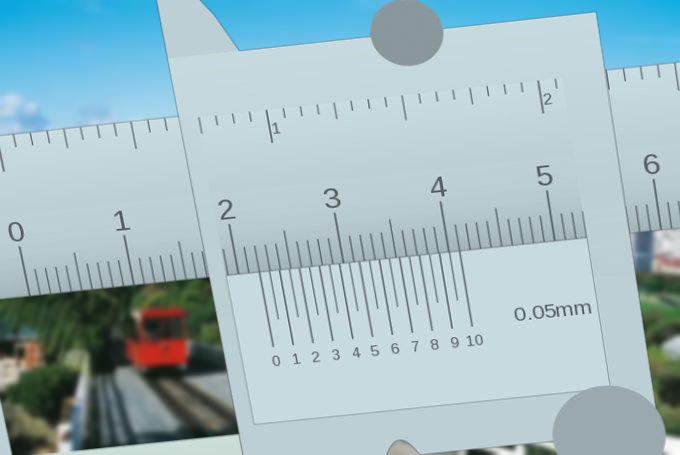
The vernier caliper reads 22.0 mm
